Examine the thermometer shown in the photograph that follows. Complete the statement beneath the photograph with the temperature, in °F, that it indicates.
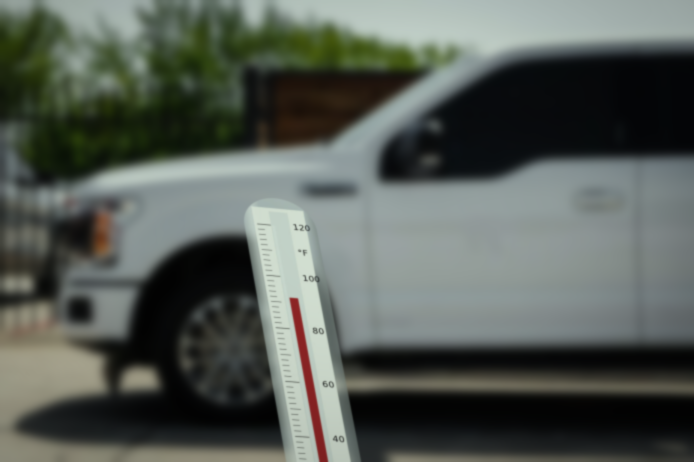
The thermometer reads 92 °F
